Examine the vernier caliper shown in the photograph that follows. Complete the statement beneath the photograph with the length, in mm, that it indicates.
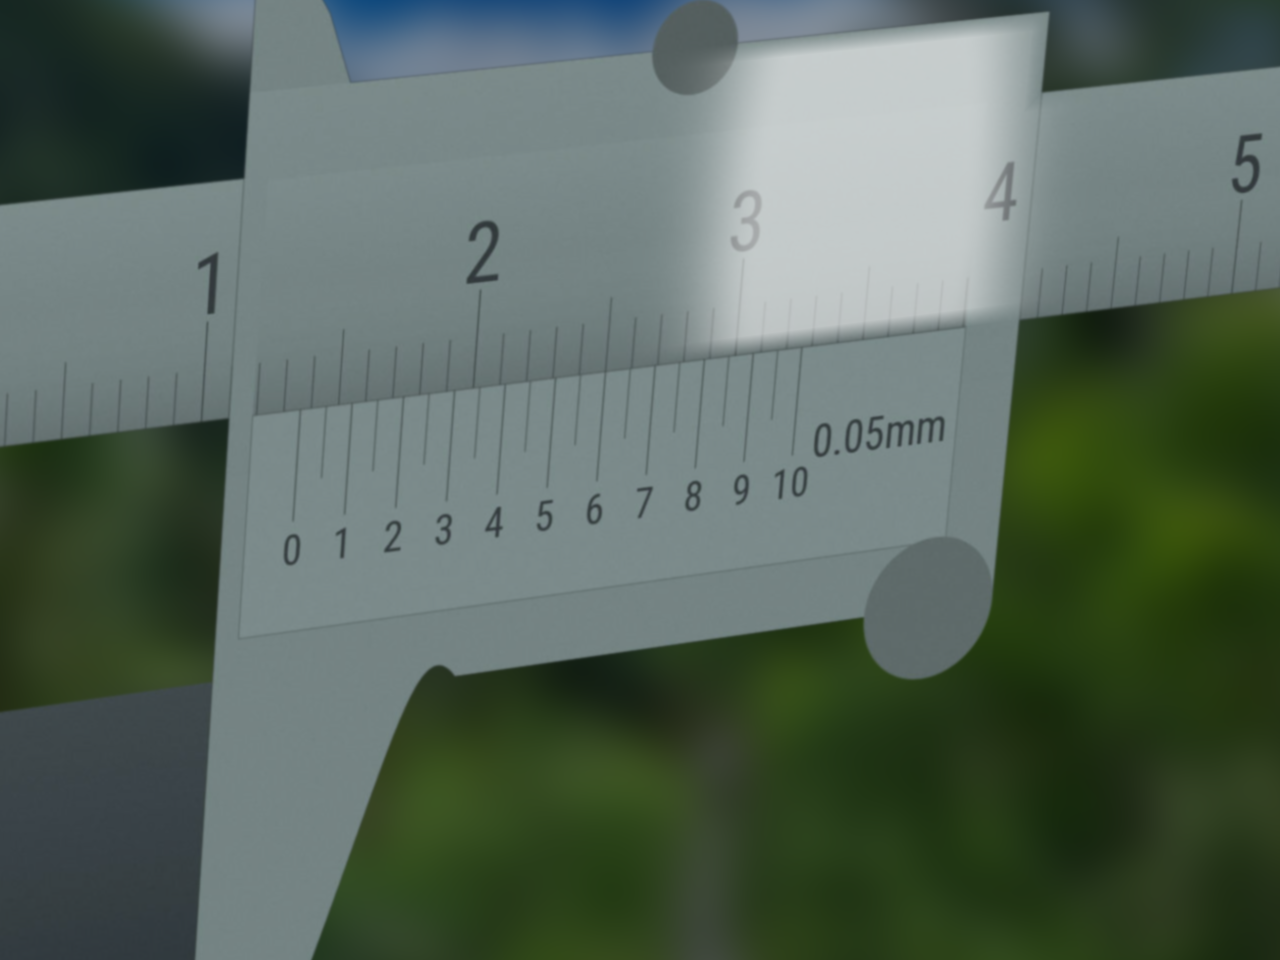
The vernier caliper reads 13.6 mm
